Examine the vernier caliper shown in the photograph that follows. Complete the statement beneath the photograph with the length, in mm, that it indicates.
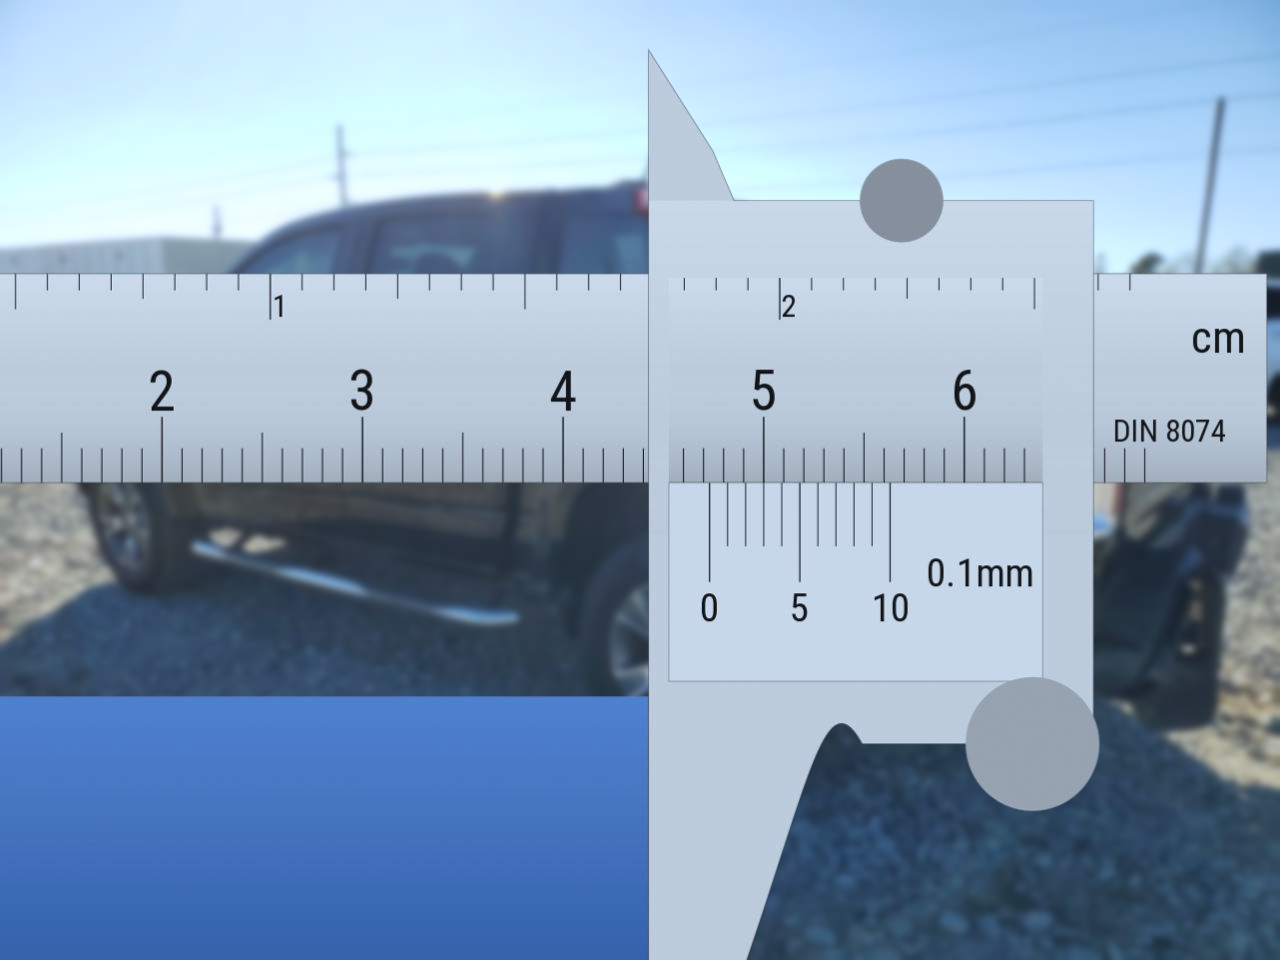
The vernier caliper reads 47.3 mm
